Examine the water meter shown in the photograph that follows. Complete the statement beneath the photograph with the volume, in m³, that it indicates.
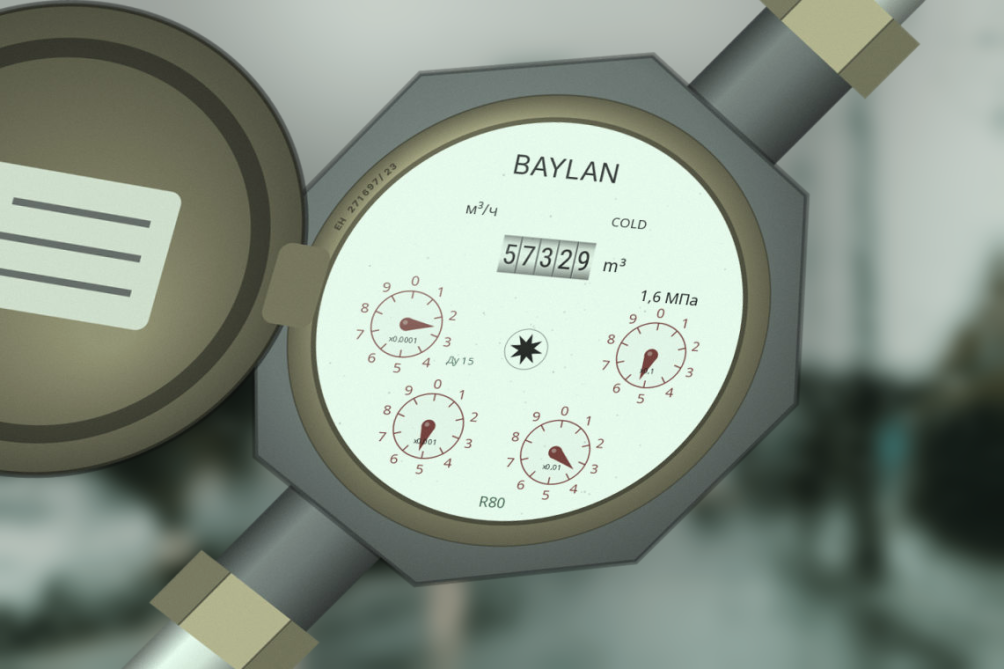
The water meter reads 57329.5352 m³
